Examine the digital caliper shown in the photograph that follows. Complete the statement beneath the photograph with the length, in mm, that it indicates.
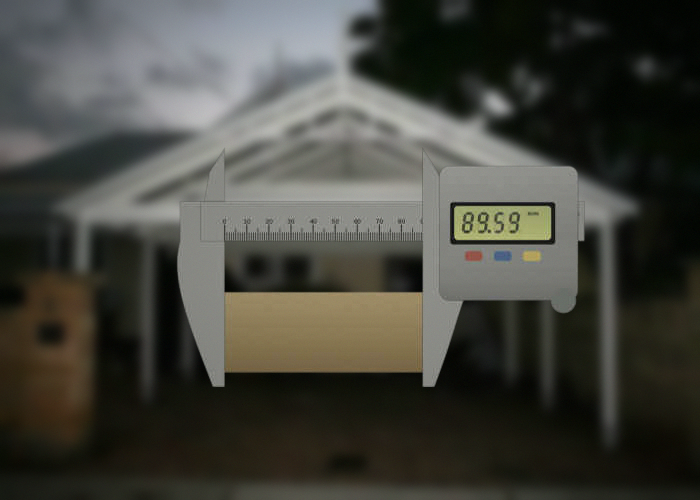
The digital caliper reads 89.59 mm
